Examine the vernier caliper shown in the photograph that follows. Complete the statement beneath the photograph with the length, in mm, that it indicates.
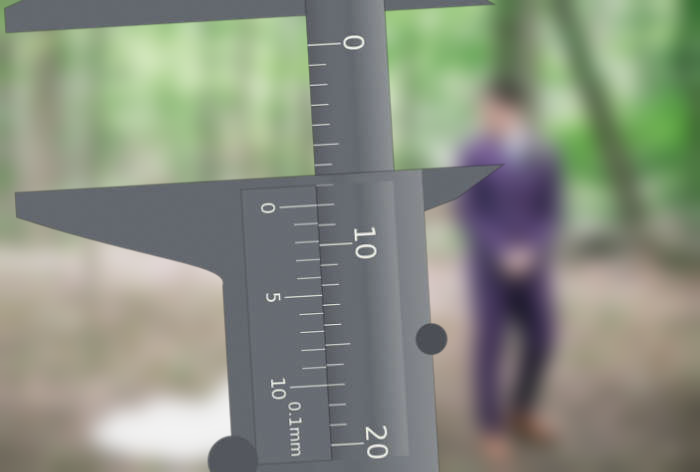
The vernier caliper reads 8.0 mm
